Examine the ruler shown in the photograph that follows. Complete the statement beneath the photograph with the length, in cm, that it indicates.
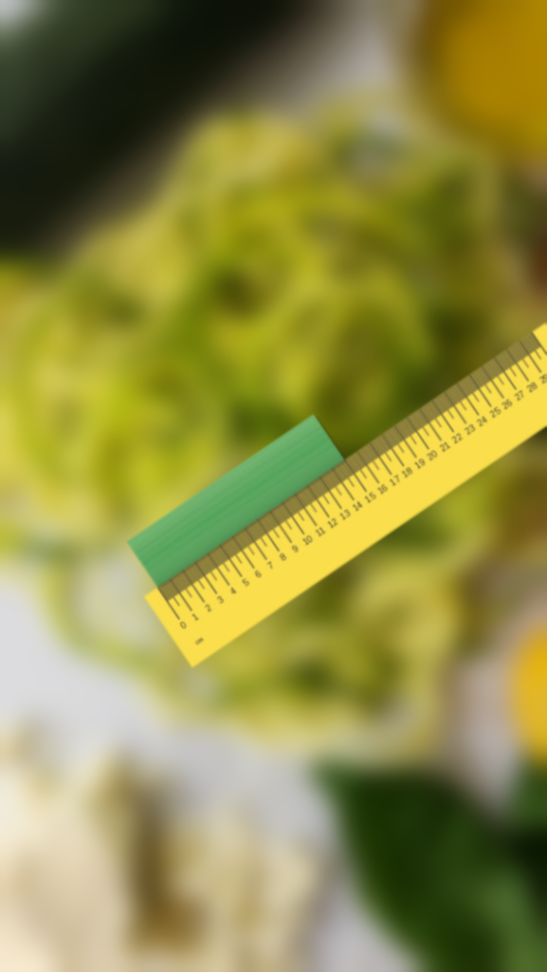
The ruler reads 15 cm
